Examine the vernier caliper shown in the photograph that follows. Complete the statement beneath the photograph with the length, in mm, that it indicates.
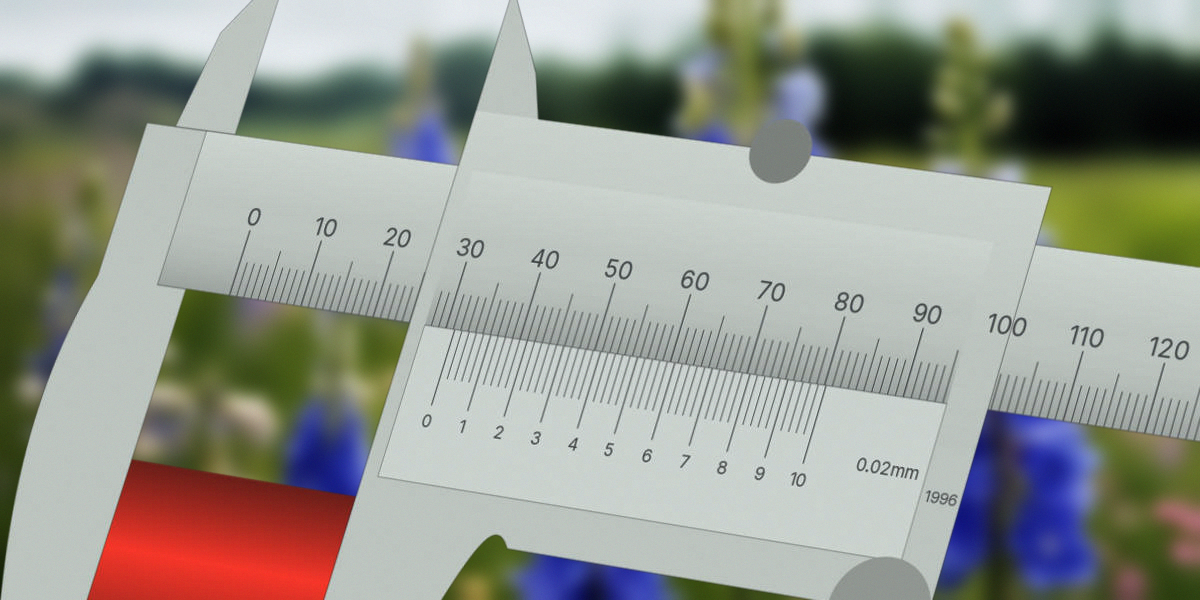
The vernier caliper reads 31.2 mm
